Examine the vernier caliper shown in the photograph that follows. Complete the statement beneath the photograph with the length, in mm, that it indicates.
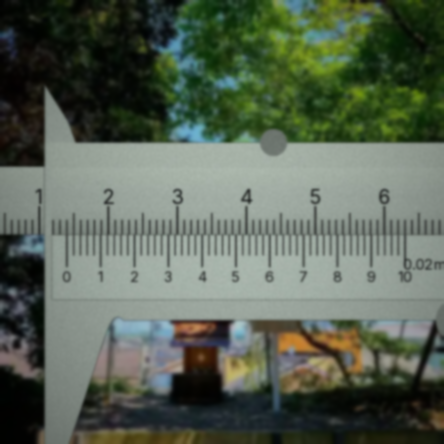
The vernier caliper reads 14.0 mm
